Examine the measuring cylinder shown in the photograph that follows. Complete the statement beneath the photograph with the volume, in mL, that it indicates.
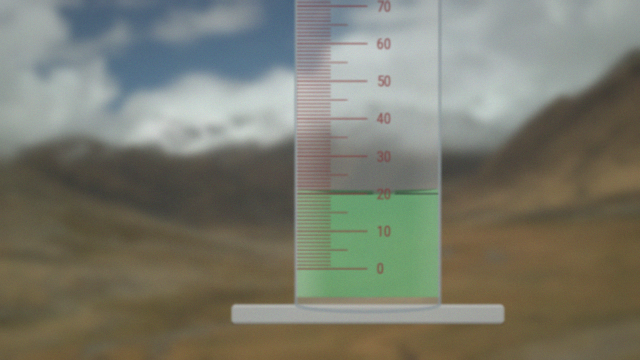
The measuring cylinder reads 20 mL
